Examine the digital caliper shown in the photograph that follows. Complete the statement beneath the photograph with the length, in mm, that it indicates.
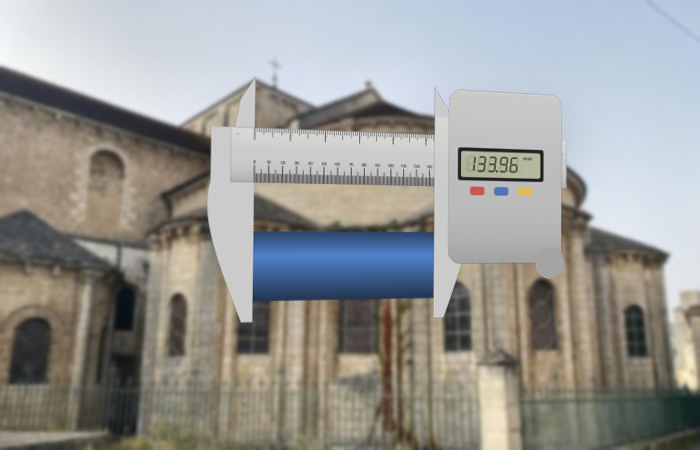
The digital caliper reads 133.96 mm
